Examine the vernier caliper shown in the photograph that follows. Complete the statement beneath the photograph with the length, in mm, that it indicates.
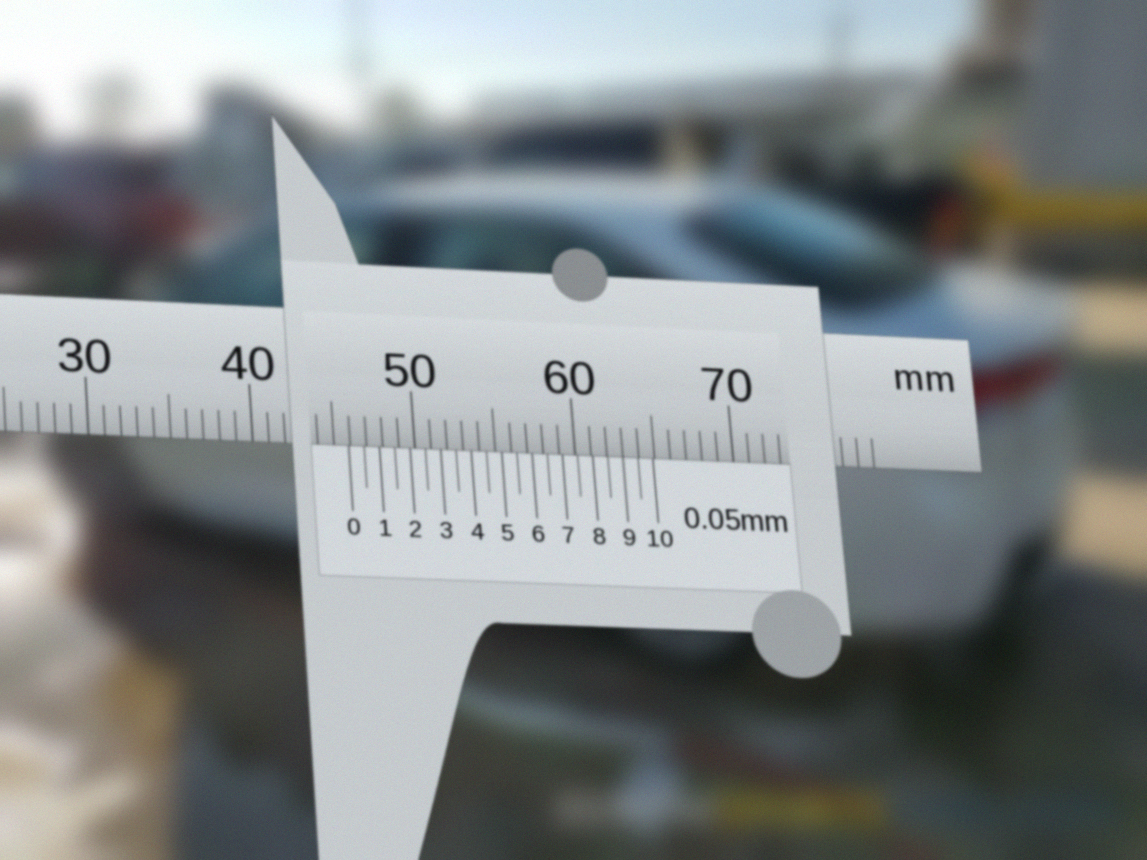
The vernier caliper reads 45.9 mm
